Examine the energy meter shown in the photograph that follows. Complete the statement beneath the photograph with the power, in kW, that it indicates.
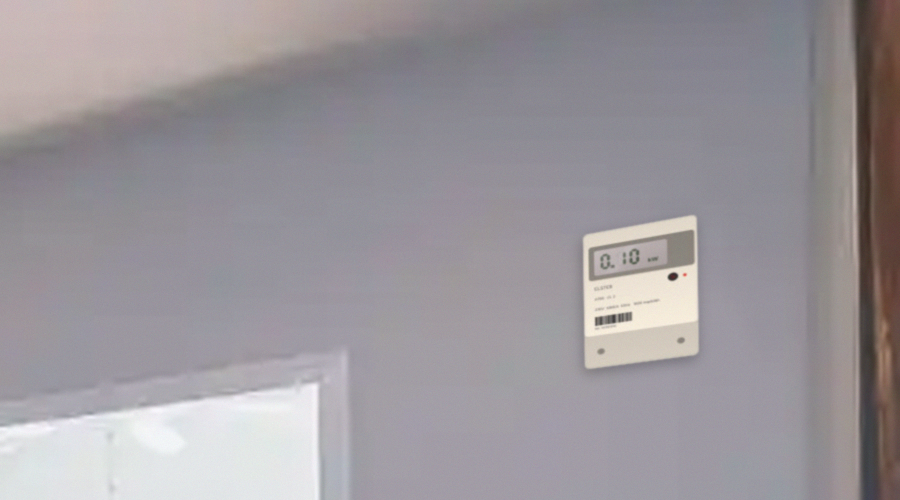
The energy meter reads 0.10 kW
